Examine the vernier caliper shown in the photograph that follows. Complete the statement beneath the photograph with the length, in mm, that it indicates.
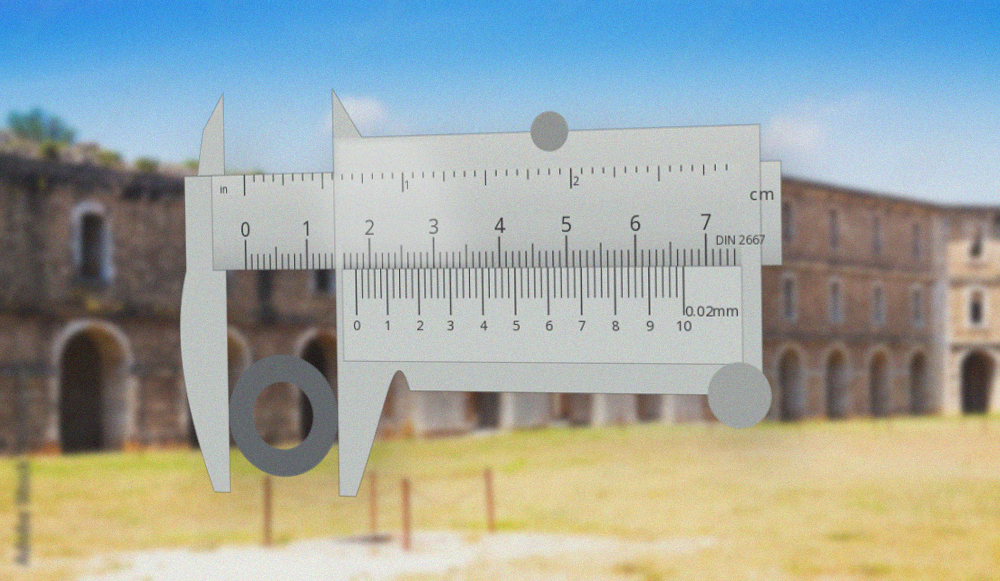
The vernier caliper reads 17.8 mm
